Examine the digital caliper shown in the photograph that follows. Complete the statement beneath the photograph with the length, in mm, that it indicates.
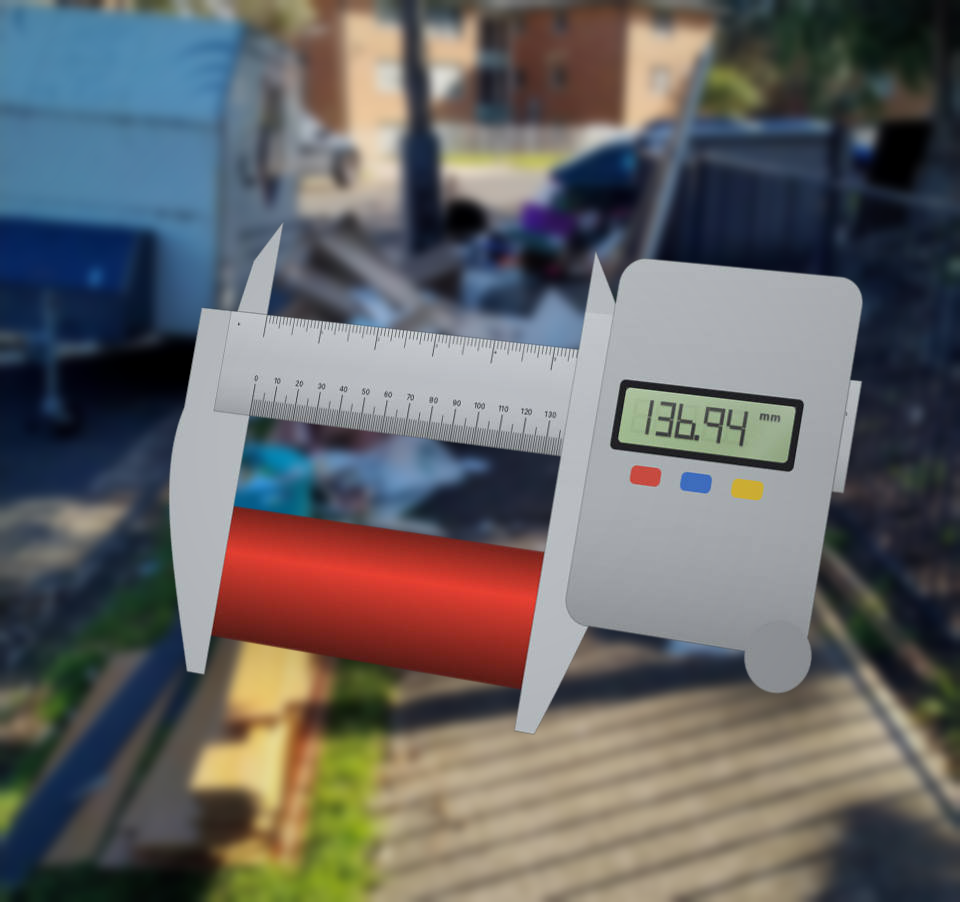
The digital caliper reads 136.94 mm
